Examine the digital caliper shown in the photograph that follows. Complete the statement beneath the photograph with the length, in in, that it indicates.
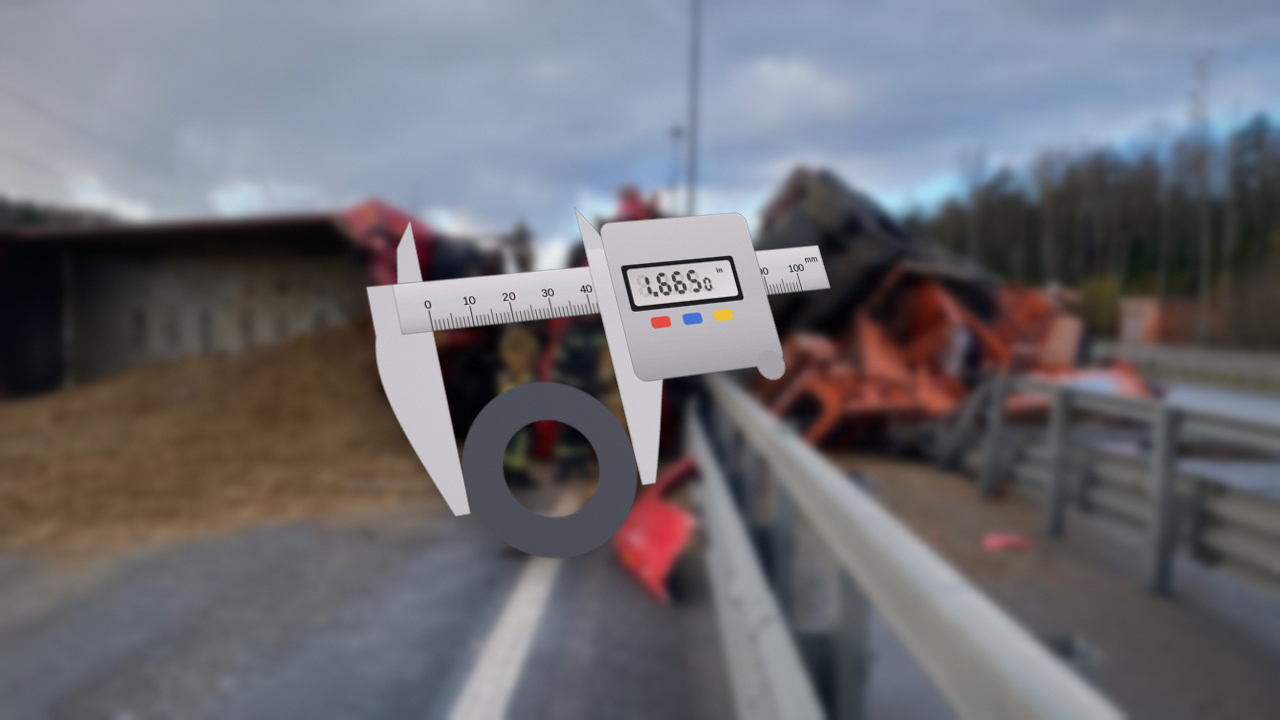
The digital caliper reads 1.6650 in
